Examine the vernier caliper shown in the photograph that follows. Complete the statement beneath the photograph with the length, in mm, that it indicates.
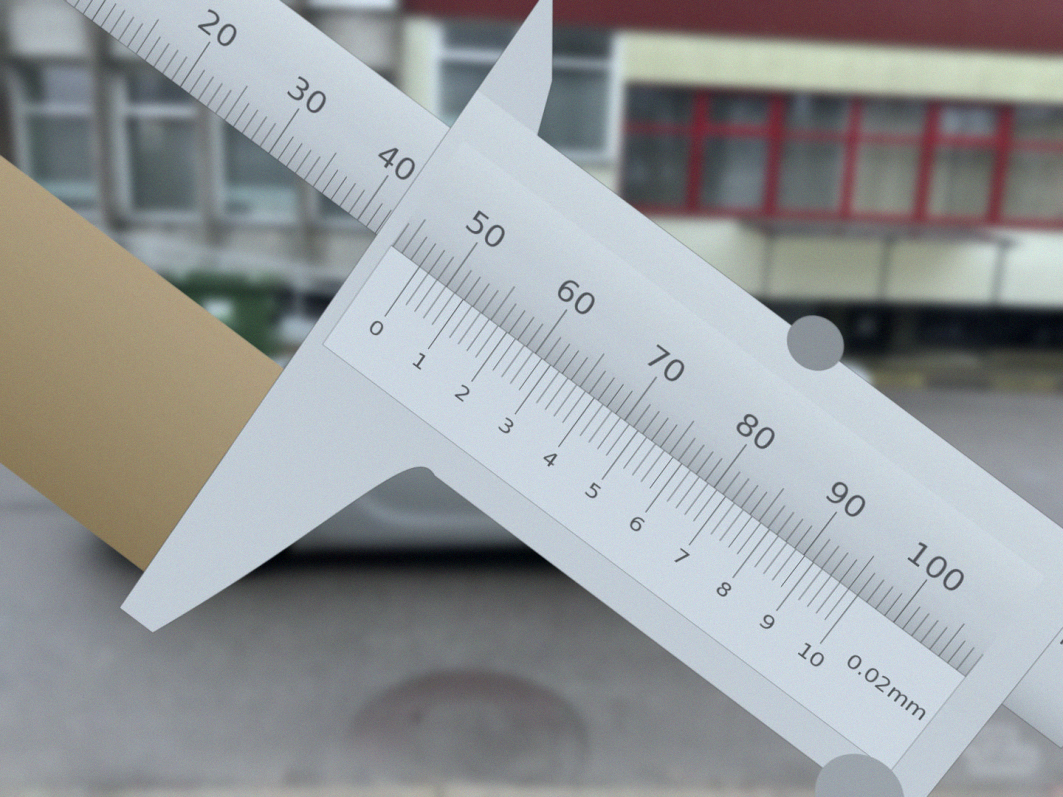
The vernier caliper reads 47.0 mm
